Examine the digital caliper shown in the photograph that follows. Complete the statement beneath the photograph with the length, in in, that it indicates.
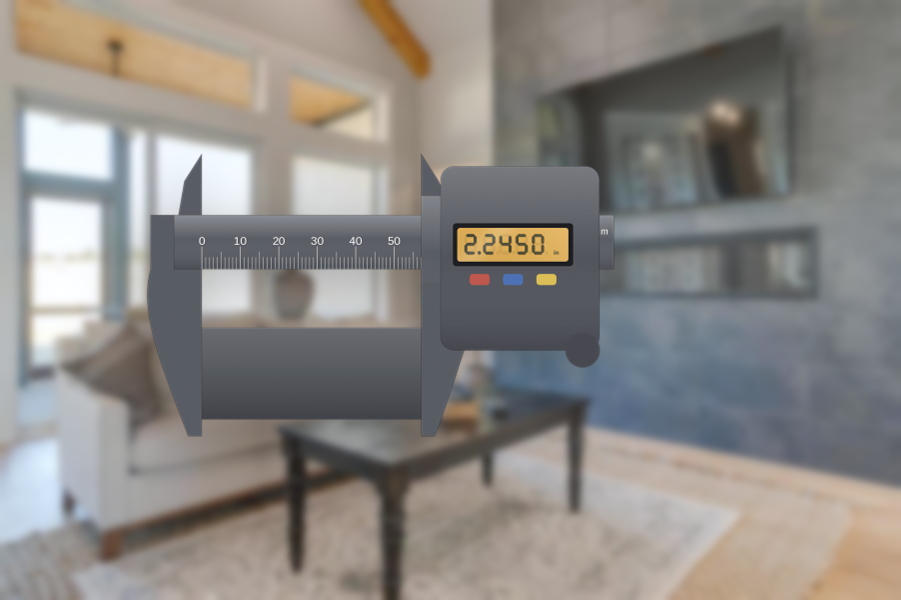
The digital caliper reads 2.2450 in
